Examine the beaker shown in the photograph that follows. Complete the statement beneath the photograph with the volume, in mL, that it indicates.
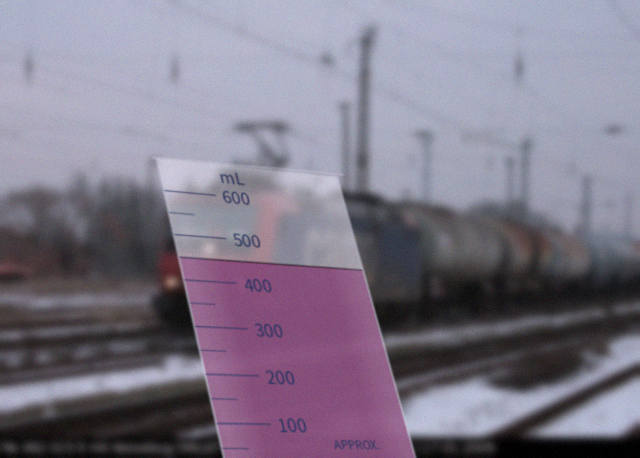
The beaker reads 450 mL
